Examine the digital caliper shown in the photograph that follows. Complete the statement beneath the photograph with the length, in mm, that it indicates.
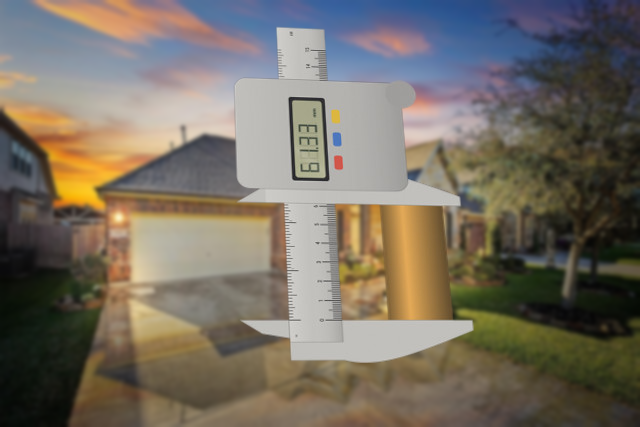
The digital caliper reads 61.33 mm
